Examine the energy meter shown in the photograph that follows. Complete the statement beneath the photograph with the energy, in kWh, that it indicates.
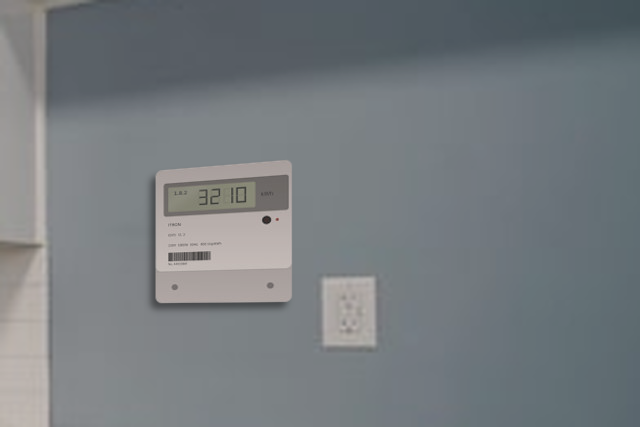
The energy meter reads 3210 kWh
